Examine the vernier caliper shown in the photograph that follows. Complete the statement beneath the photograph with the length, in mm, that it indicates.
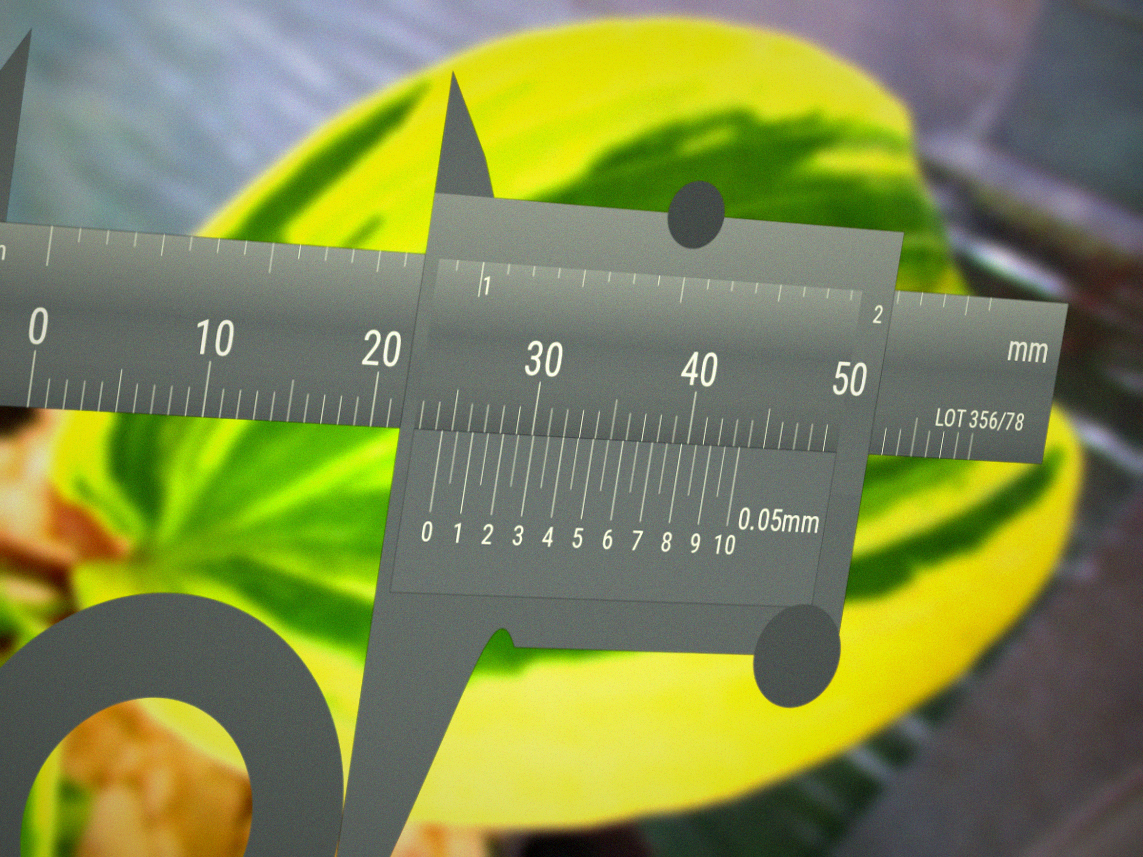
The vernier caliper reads 24.4 mm
